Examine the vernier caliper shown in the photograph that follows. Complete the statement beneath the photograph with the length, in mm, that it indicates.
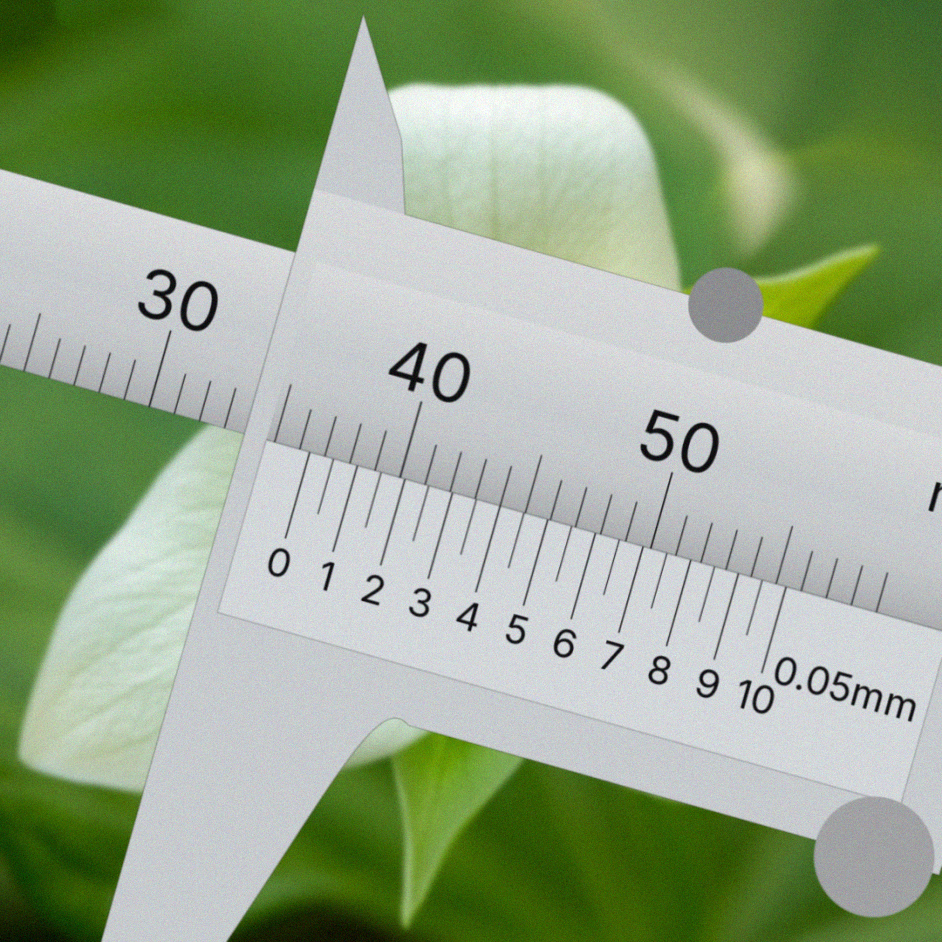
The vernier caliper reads 36.40 mm
